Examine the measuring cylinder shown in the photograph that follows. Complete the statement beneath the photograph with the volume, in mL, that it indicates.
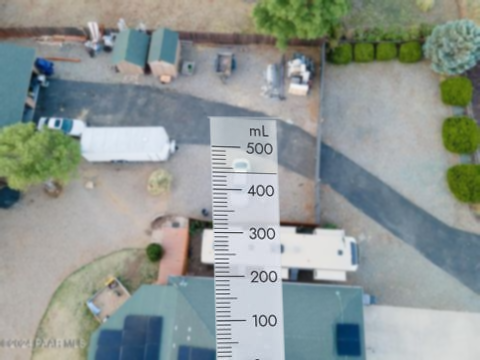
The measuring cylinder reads 440 mL
